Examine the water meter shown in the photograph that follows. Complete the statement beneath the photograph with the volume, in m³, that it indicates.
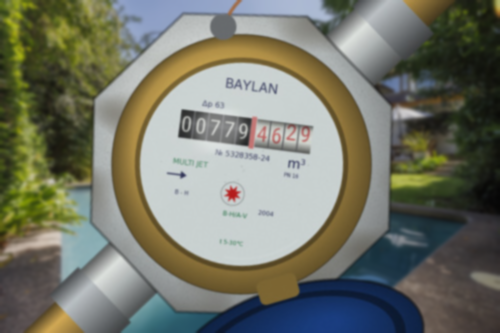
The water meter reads 779.4629 m³
